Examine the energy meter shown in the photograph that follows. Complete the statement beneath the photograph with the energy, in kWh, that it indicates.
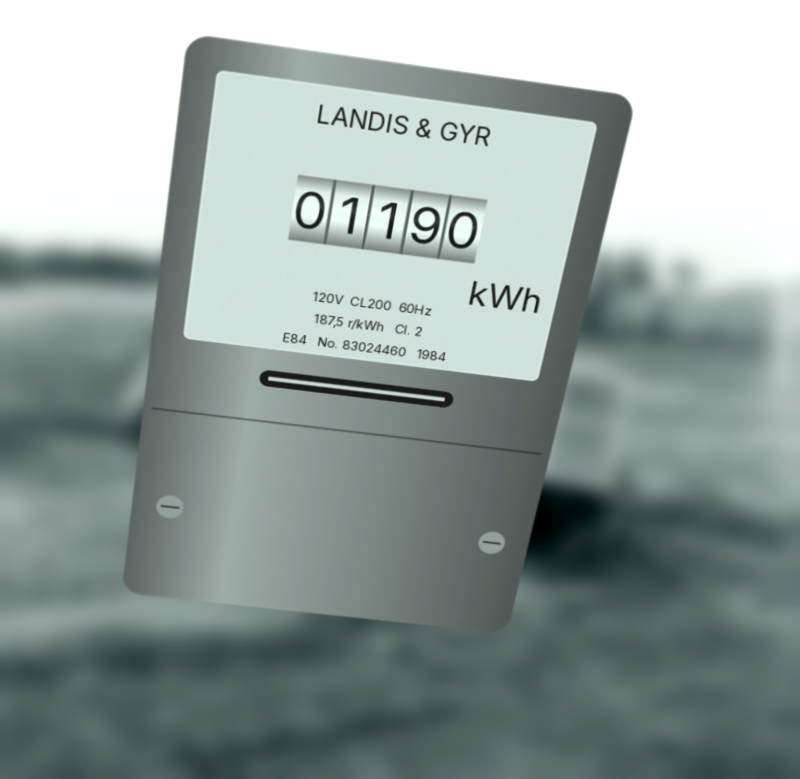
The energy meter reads 1190 kWh
